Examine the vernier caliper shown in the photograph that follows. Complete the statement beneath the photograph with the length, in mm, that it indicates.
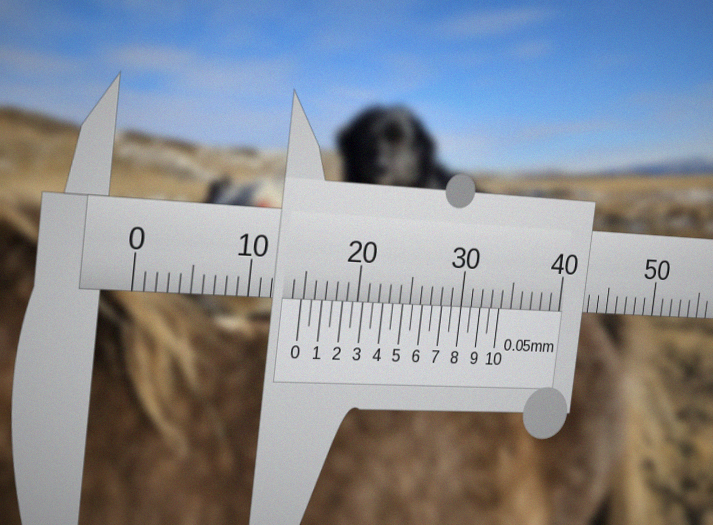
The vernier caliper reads 14.8 mm
